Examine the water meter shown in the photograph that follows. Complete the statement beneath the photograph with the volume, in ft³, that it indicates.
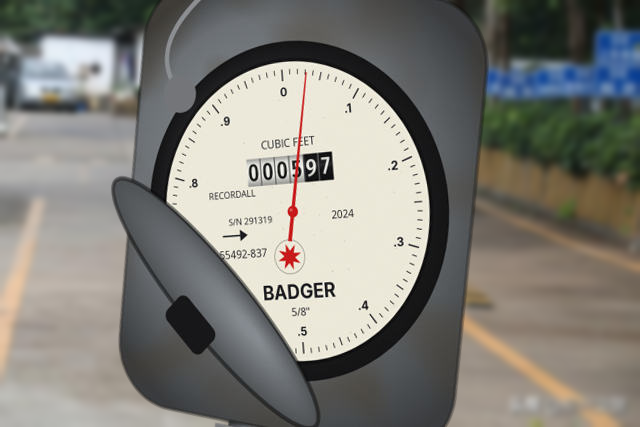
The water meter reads 597.03 ft³
